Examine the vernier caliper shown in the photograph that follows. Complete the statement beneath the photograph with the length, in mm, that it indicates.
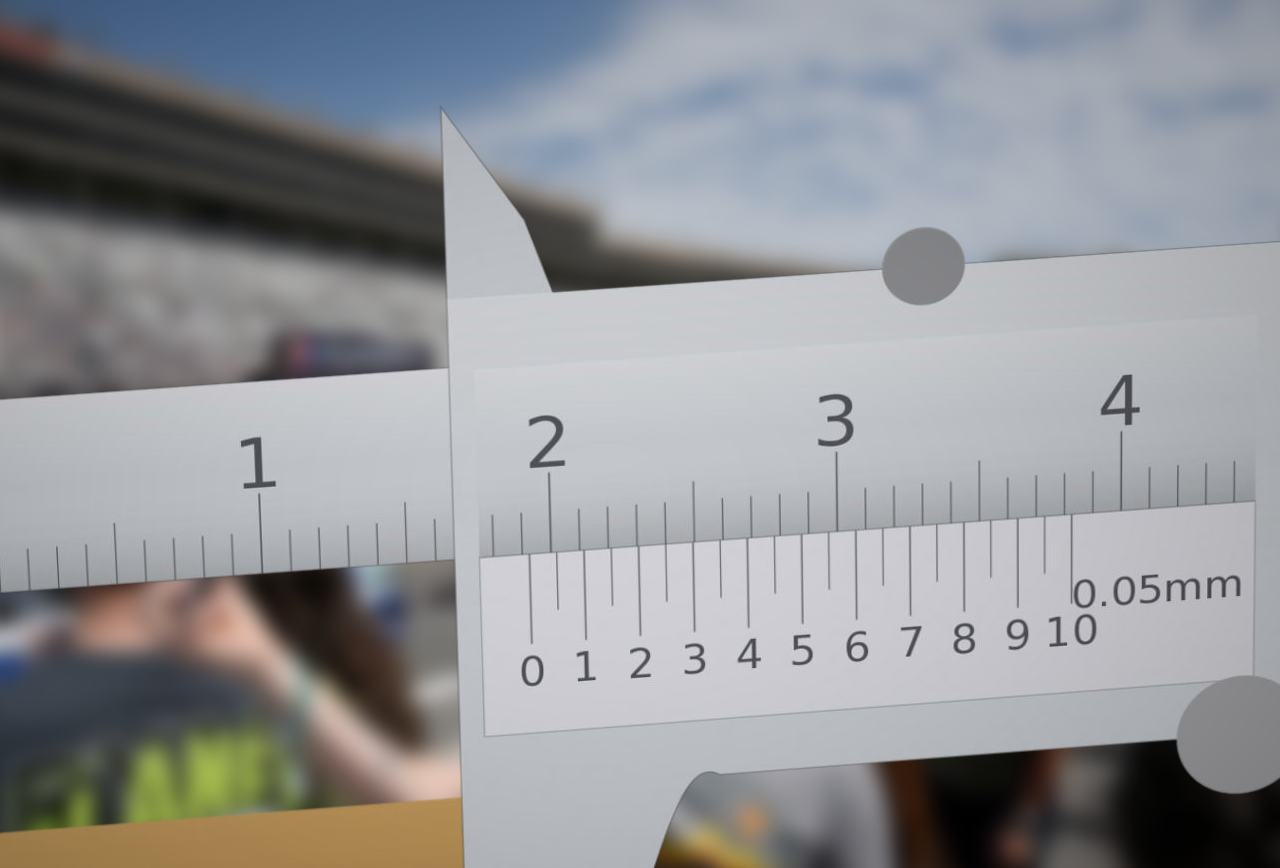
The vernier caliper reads 19.25 mm
